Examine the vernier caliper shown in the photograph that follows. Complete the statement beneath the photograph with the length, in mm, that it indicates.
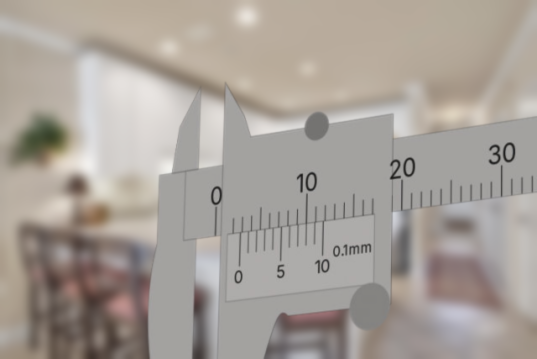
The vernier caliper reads 2.8 mm
